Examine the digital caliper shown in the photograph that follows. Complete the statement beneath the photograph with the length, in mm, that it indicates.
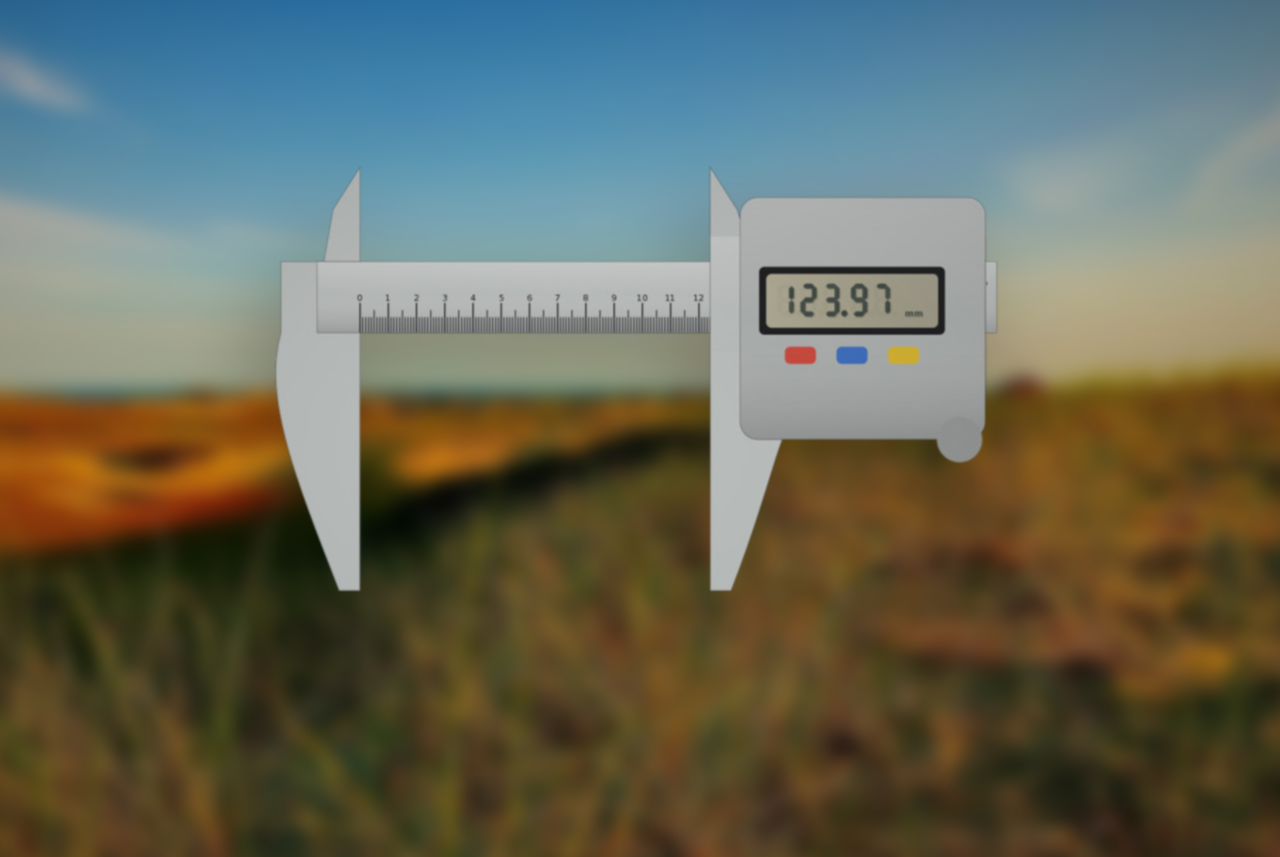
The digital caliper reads 123.97 mm
